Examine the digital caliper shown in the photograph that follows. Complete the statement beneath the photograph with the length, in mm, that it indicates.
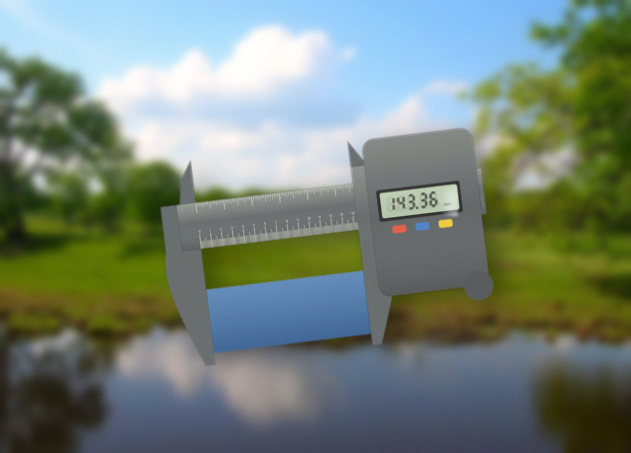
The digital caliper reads 143.36 mm
